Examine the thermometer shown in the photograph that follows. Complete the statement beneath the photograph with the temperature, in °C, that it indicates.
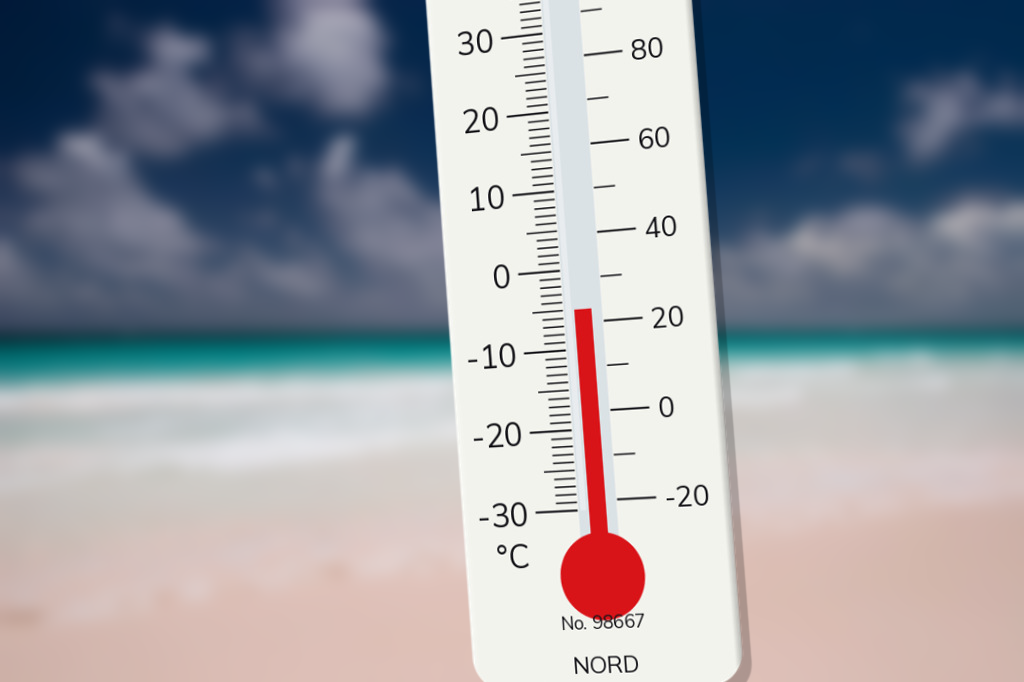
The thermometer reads -5 °C
